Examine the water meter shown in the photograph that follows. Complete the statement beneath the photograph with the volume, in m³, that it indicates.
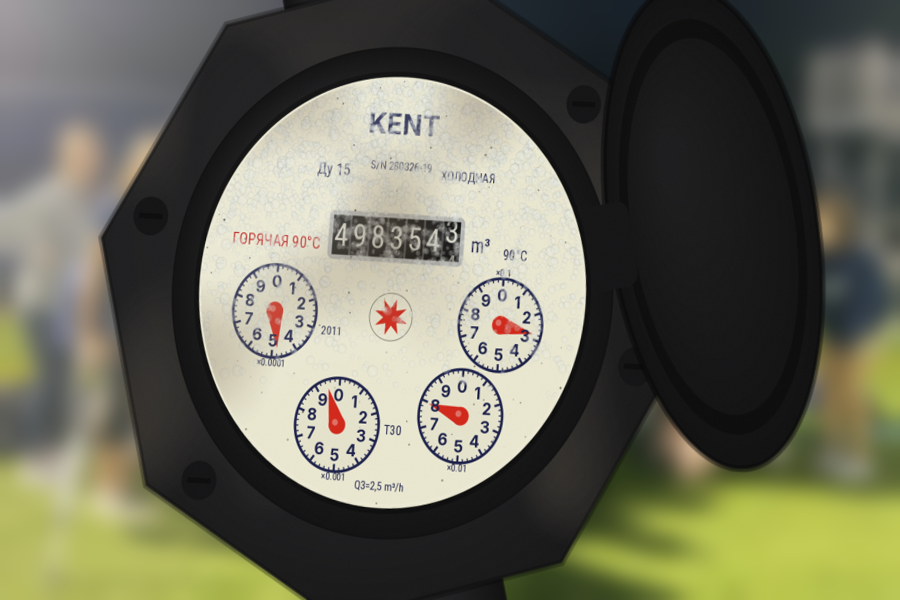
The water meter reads 4983543.2794 m³
